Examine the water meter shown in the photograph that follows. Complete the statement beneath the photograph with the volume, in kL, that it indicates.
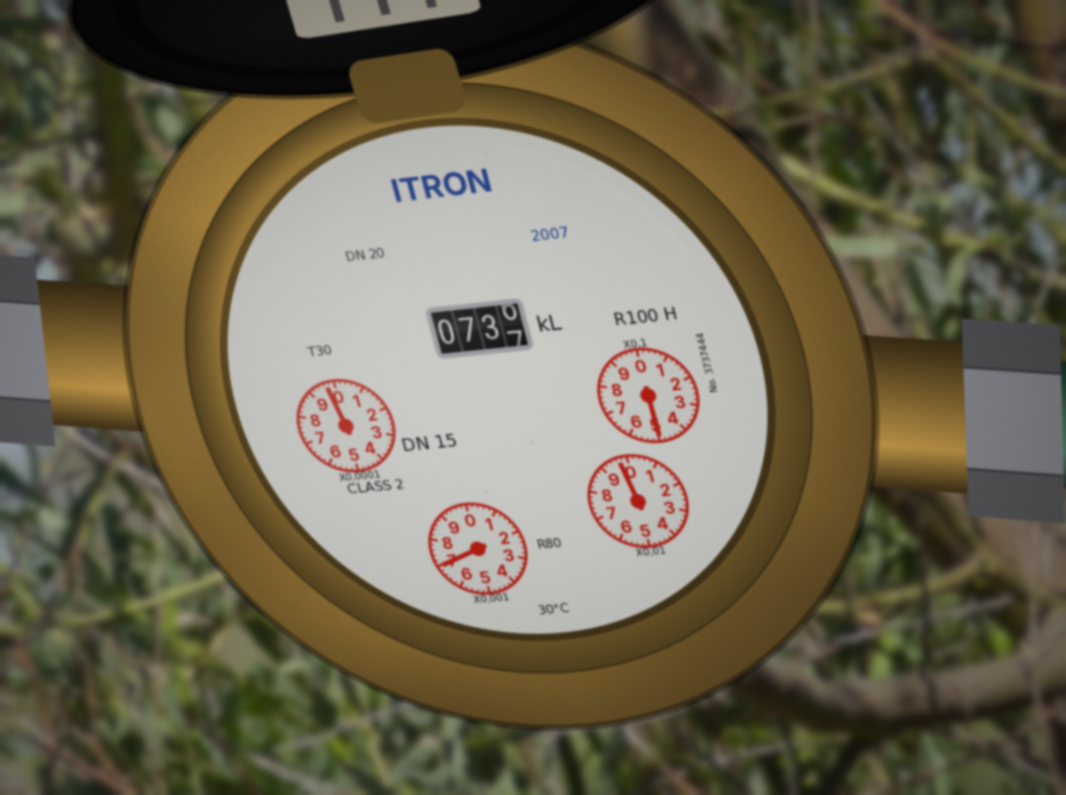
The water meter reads 736.4969 kL
